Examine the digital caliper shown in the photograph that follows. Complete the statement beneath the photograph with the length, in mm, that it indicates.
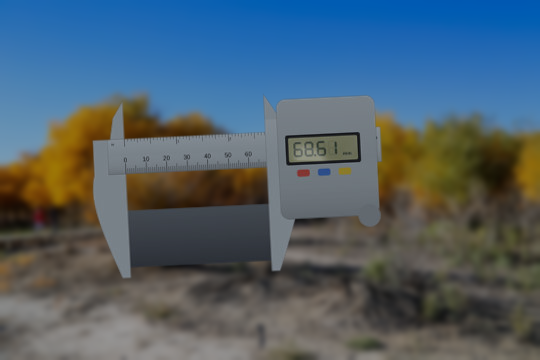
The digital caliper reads 68.61 mm
